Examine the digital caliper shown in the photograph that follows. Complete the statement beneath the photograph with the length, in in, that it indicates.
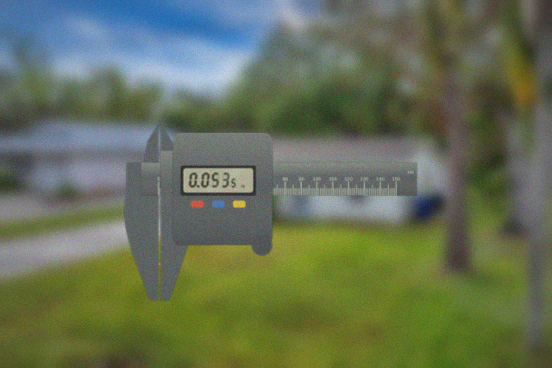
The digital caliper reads 0.0535 in
